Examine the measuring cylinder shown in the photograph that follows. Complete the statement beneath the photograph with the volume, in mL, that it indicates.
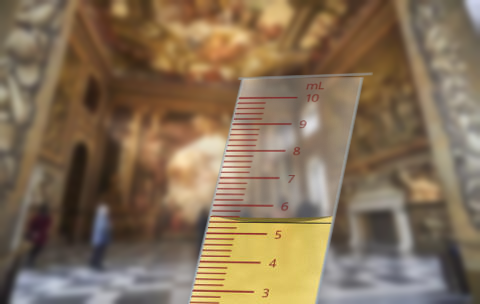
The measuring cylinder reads 5.4 mL
